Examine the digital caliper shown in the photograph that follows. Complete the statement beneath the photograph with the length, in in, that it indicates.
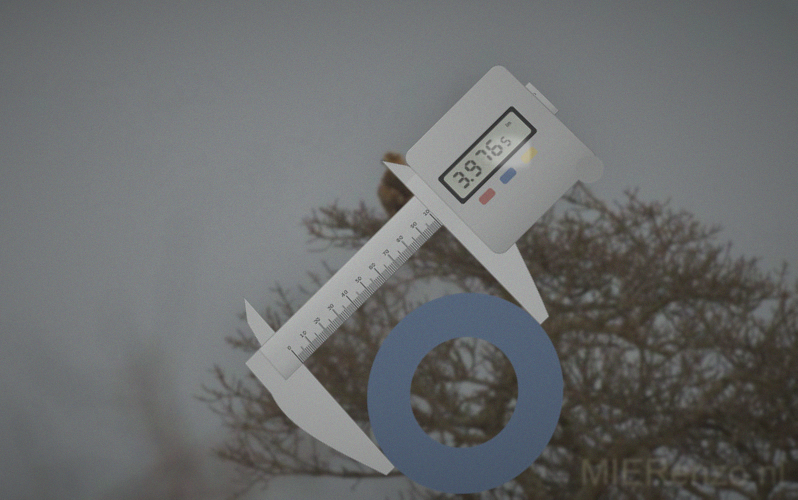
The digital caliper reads 3.9765 in
